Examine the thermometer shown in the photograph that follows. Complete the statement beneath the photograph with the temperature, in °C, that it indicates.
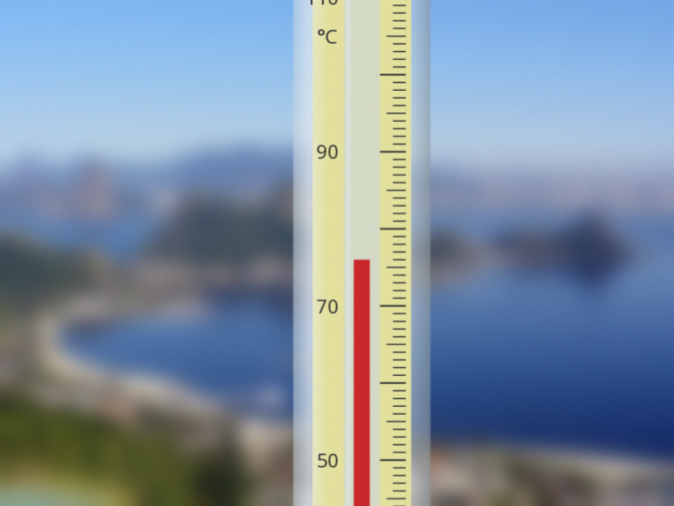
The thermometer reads 76 °C
